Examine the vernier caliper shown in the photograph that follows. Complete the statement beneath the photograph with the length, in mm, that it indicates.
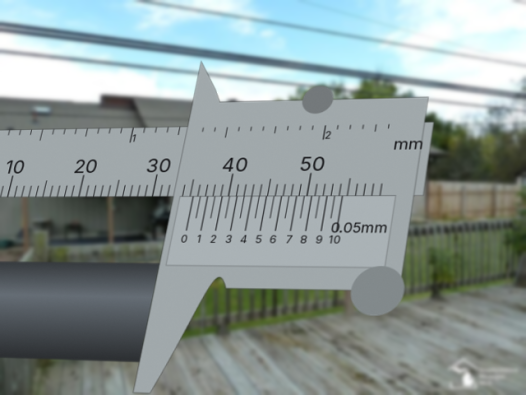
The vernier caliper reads 35.4 mm
